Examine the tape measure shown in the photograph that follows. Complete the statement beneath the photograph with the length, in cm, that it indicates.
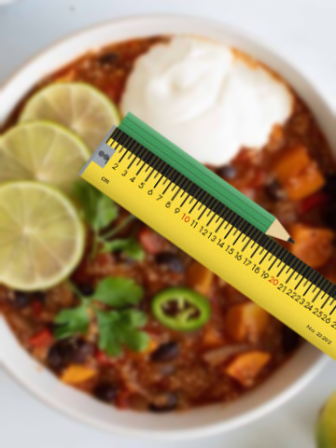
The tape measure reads 19.5 cm
